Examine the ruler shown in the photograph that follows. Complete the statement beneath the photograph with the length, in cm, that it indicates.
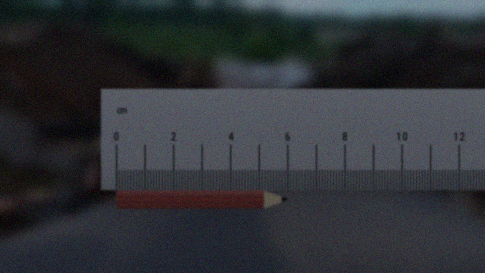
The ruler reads 6 cm
